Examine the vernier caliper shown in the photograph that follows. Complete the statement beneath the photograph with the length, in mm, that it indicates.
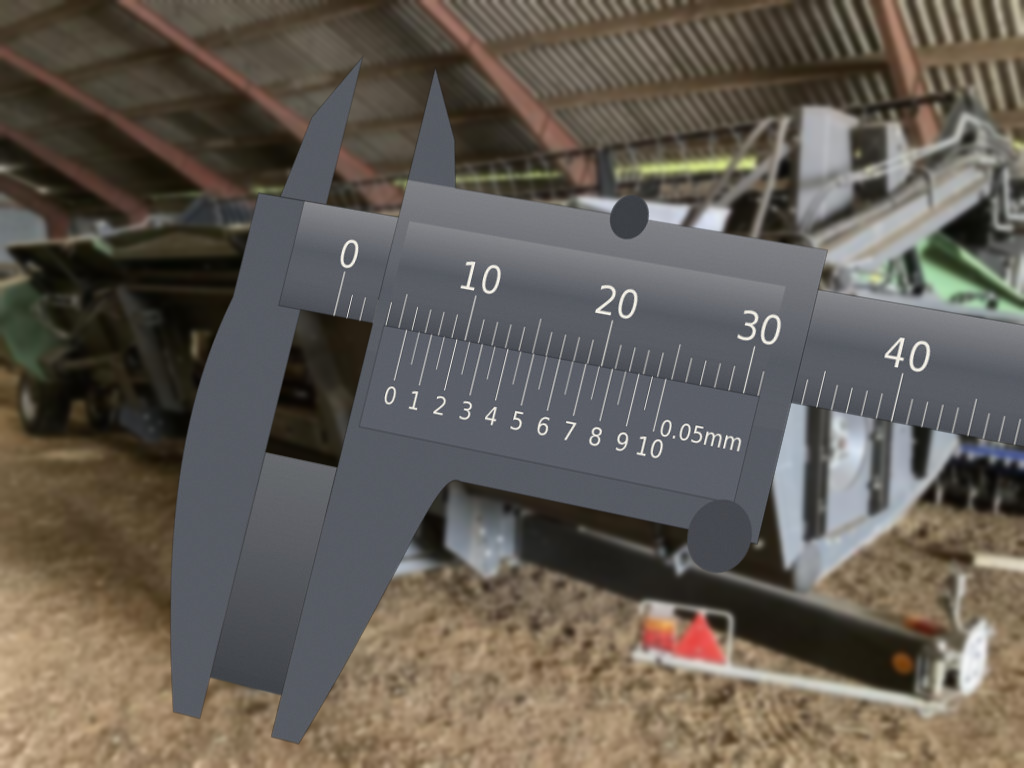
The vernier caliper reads 5.6 mm
